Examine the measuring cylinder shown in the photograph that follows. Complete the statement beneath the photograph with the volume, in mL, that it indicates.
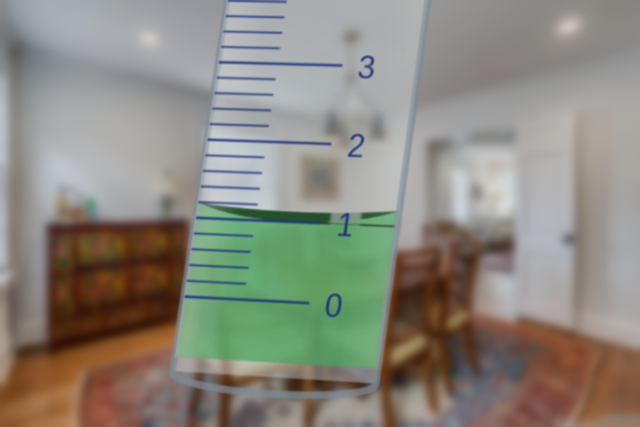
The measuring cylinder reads 1 mL
